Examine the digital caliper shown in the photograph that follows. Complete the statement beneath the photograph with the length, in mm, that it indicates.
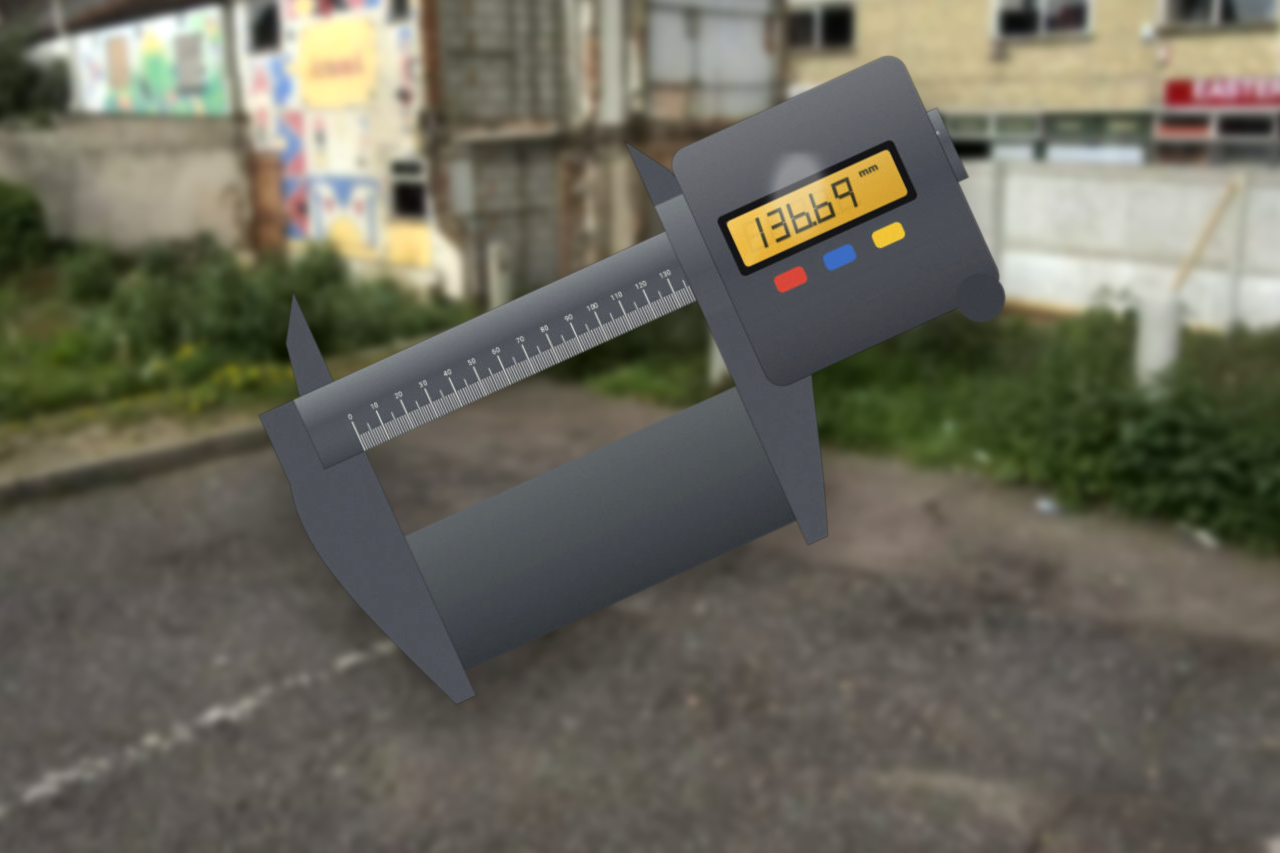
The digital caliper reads 136.69 mm
